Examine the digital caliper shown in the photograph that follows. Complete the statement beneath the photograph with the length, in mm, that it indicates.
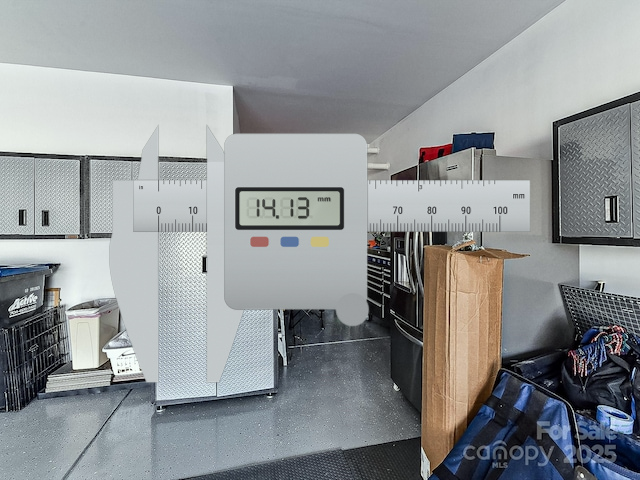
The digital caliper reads 14.13 mm
